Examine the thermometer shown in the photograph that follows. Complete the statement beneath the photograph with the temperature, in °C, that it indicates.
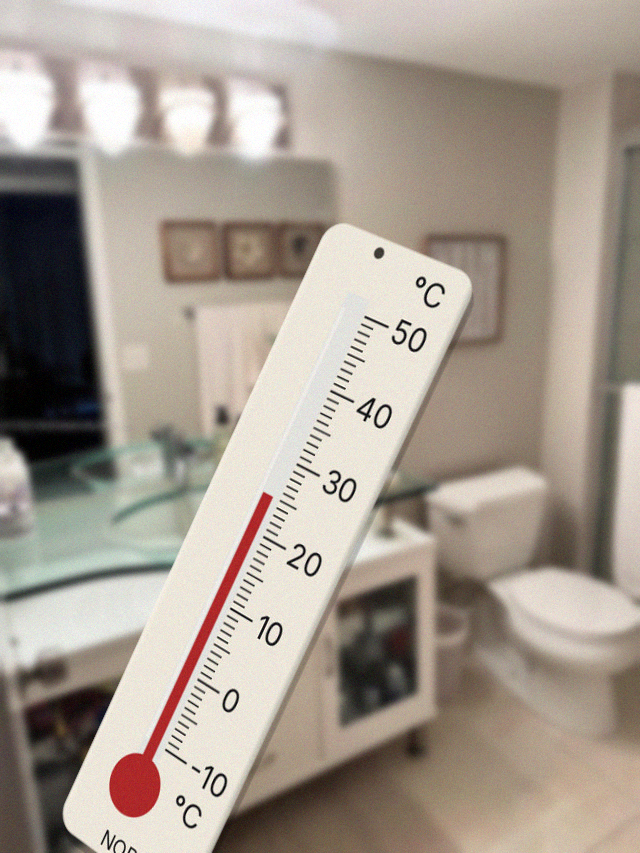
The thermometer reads 25 °C
